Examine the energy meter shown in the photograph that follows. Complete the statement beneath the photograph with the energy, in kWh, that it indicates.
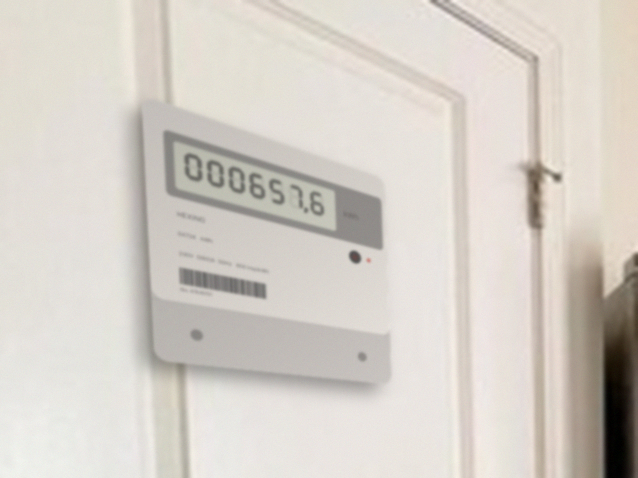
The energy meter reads 657.6 kWh
